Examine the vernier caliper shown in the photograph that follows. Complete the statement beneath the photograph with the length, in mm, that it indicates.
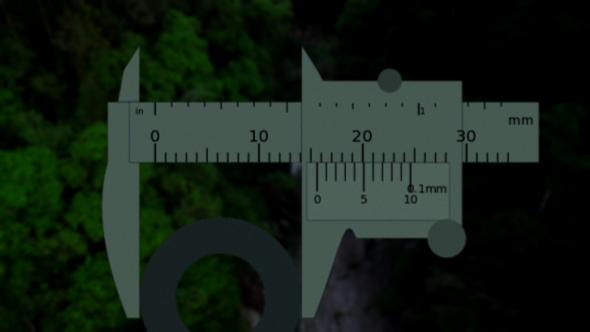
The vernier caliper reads 15.6 mm
